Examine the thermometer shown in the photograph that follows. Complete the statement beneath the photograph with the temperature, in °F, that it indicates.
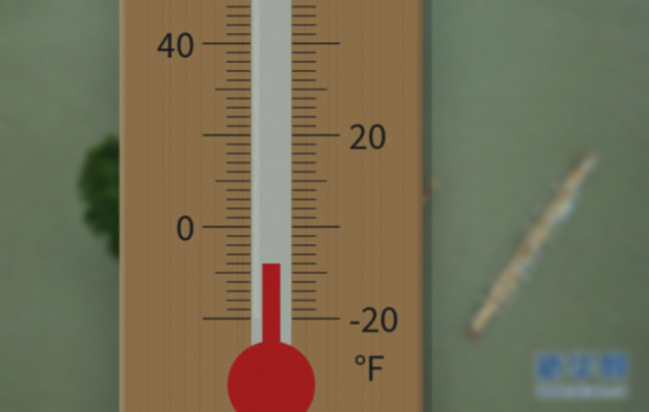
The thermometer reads -8 °F
